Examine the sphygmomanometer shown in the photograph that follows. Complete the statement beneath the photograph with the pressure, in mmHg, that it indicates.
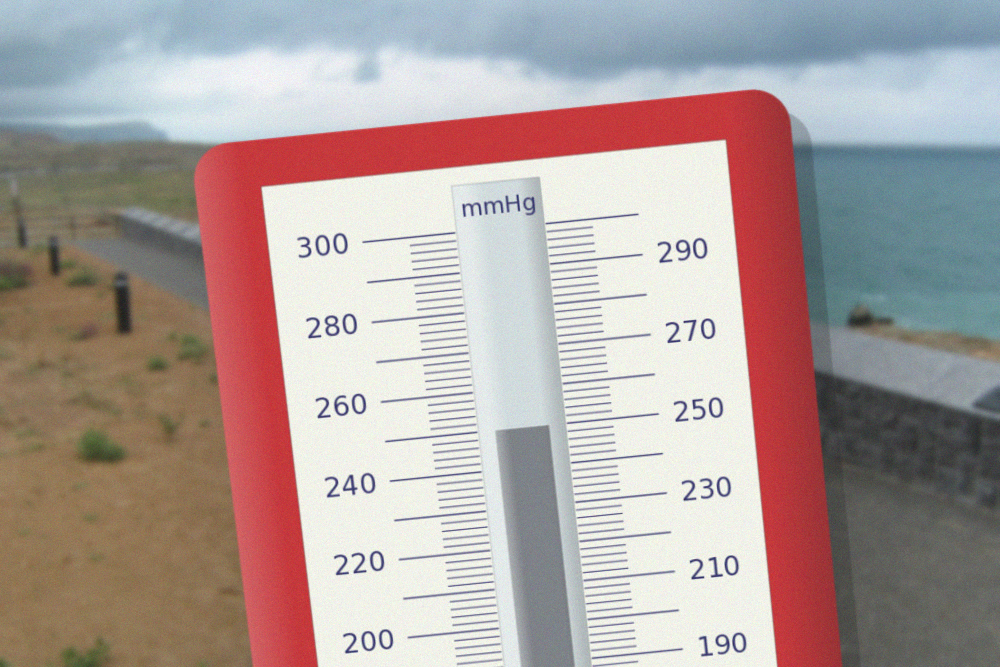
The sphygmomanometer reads 250 mmHg
